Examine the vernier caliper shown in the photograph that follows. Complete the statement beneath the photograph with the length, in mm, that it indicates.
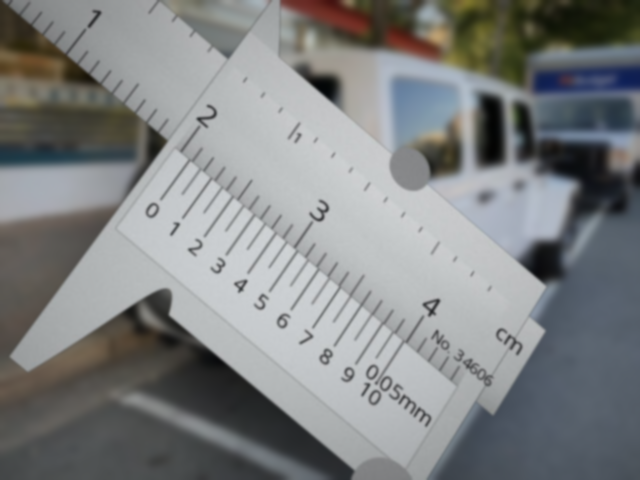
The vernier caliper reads 20.8 mm
